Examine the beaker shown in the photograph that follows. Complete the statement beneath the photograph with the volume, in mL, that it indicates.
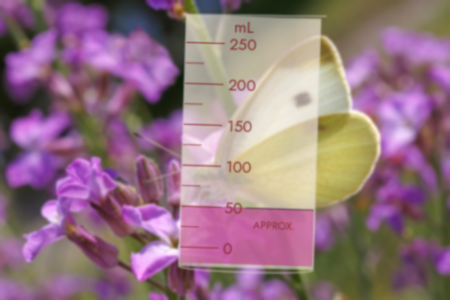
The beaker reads 50 mL
